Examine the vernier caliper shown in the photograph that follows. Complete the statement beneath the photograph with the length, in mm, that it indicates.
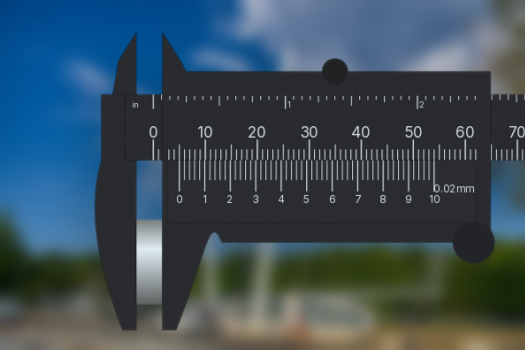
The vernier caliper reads 5.0 mm
